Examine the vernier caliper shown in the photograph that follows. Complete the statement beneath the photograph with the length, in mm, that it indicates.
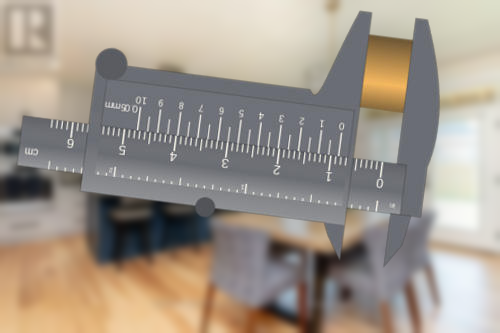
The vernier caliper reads 8.5 mm
